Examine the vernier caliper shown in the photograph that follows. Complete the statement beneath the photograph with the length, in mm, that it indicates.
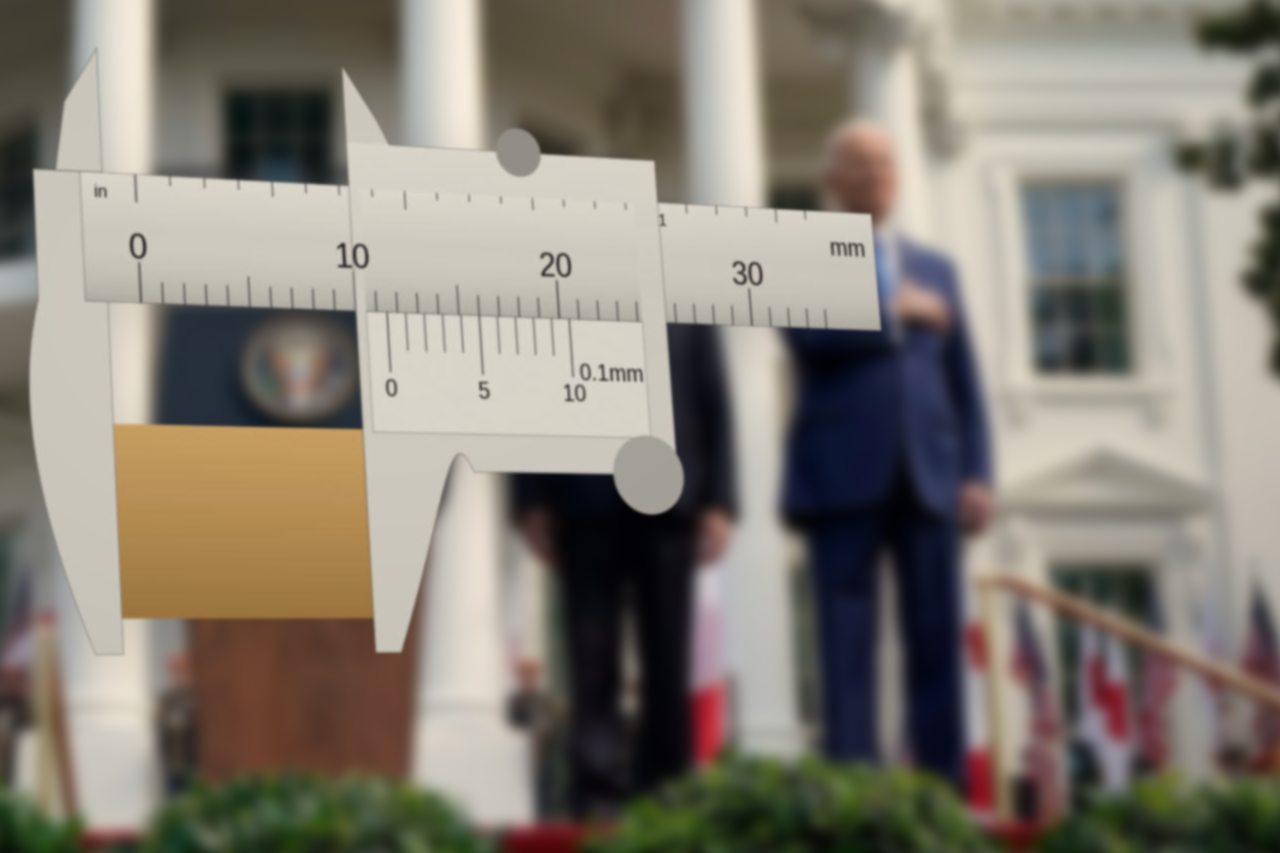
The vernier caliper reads 11.5 mm
